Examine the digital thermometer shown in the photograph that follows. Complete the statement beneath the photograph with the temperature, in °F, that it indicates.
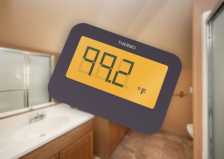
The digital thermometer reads 99.2 °F
